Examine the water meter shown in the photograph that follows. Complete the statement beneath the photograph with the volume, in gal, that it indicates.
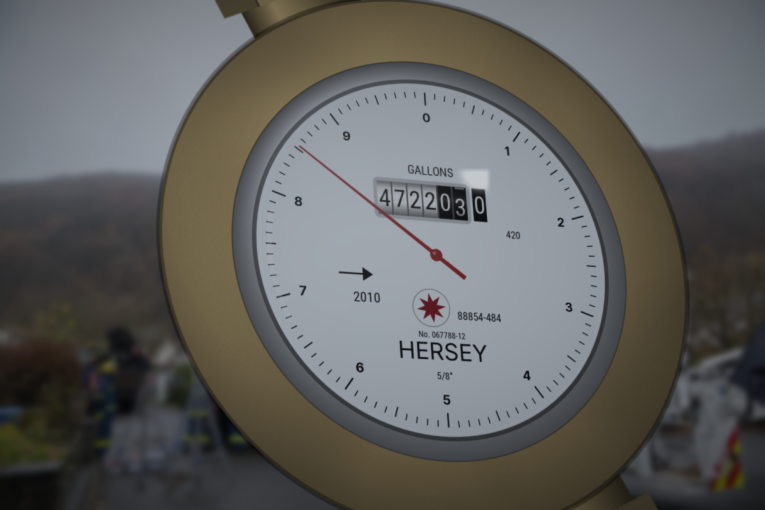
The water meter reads 4722028.5 gal
